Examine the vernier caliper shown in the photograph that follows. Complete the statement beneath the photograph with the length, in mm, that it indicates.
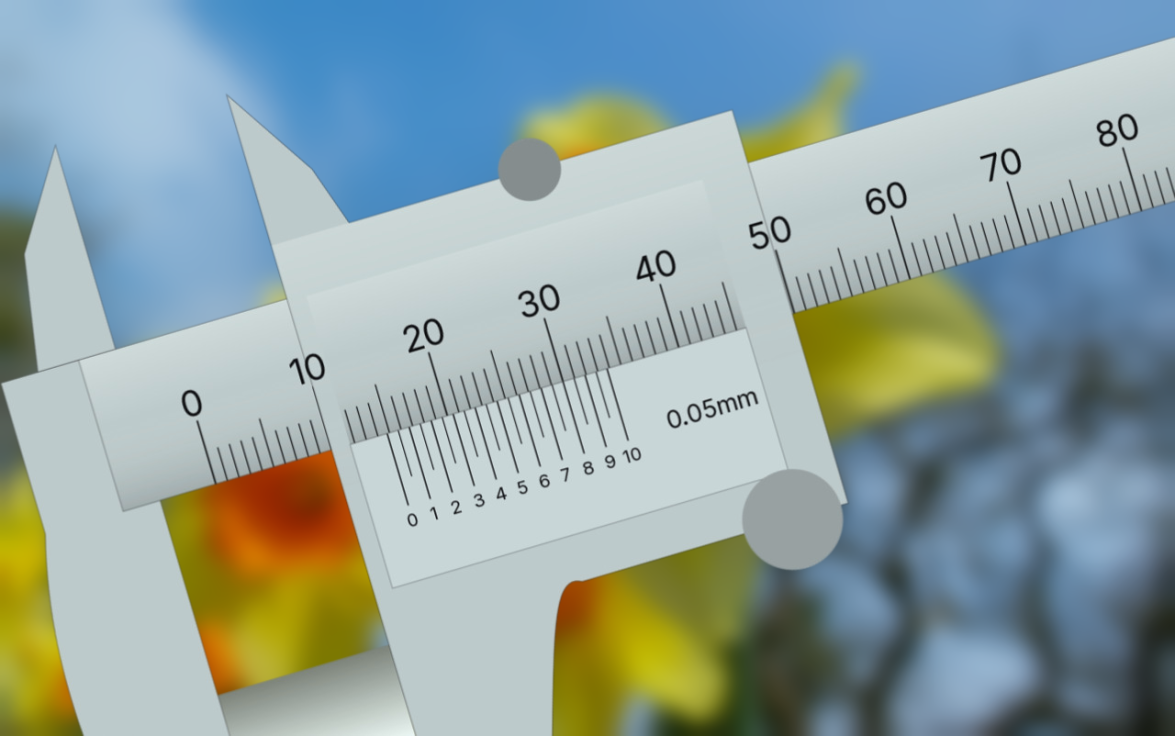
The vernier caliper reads 14.8 mm
